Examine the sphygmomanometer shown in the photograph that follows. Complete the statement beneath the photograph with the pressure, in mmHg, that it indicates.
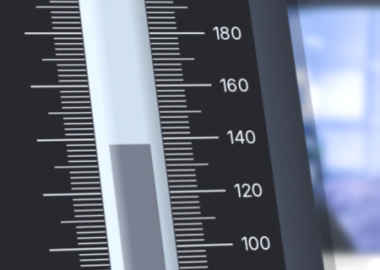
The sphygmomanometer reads 138 mmHg
